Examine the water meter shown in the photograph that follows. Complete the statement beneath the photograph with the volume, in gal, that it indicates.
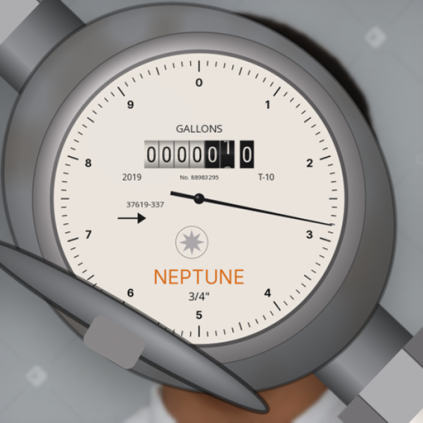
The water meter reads 12.8 gal
